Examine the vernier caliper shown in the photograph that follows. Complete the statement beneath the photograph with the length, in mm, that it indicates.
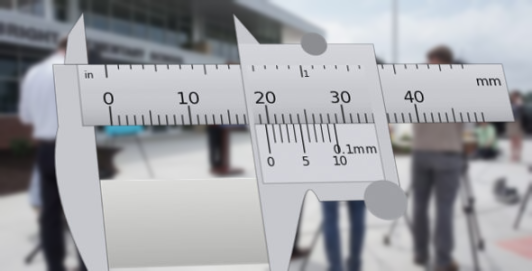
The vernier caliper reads 19.6 mm
